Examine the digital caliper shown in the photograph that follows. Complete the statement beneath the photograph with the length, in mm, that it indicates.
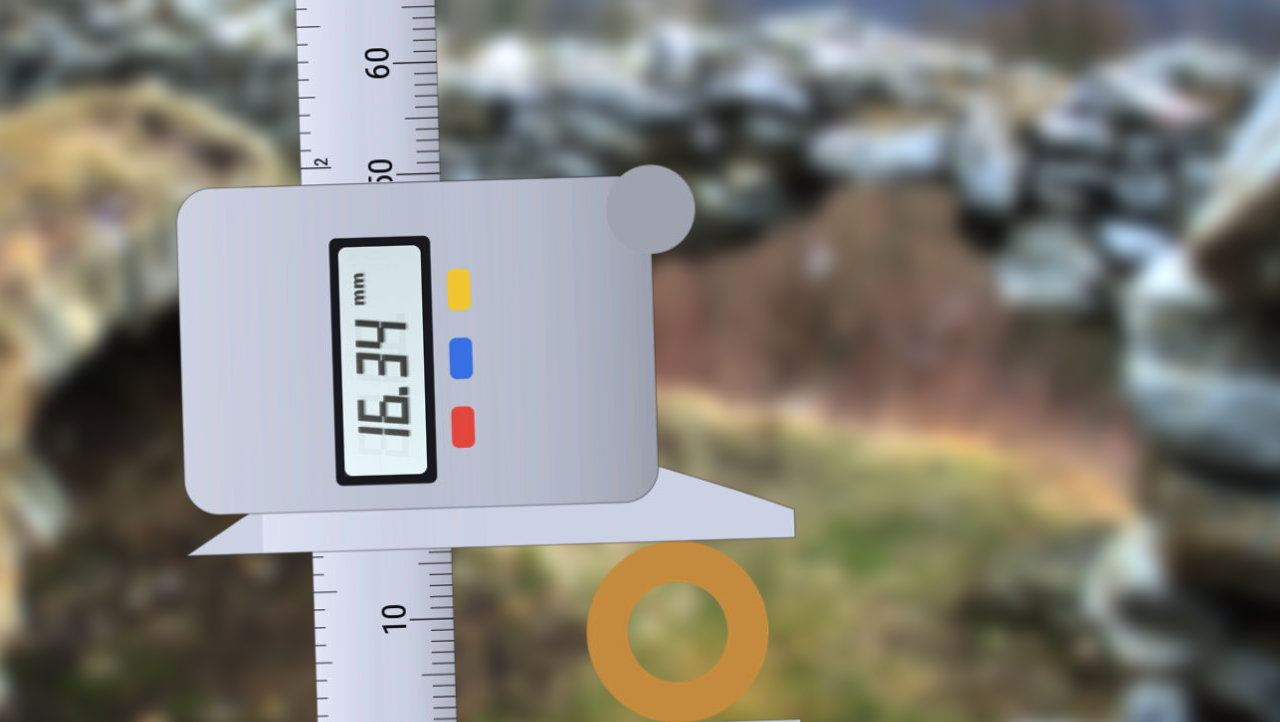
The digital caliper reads 16.34 mm
